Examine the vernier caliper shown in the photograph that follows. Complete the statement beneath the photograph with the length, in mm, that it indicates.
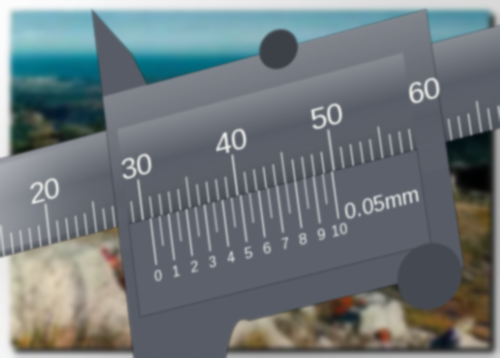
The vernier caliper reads 30.8 mm
